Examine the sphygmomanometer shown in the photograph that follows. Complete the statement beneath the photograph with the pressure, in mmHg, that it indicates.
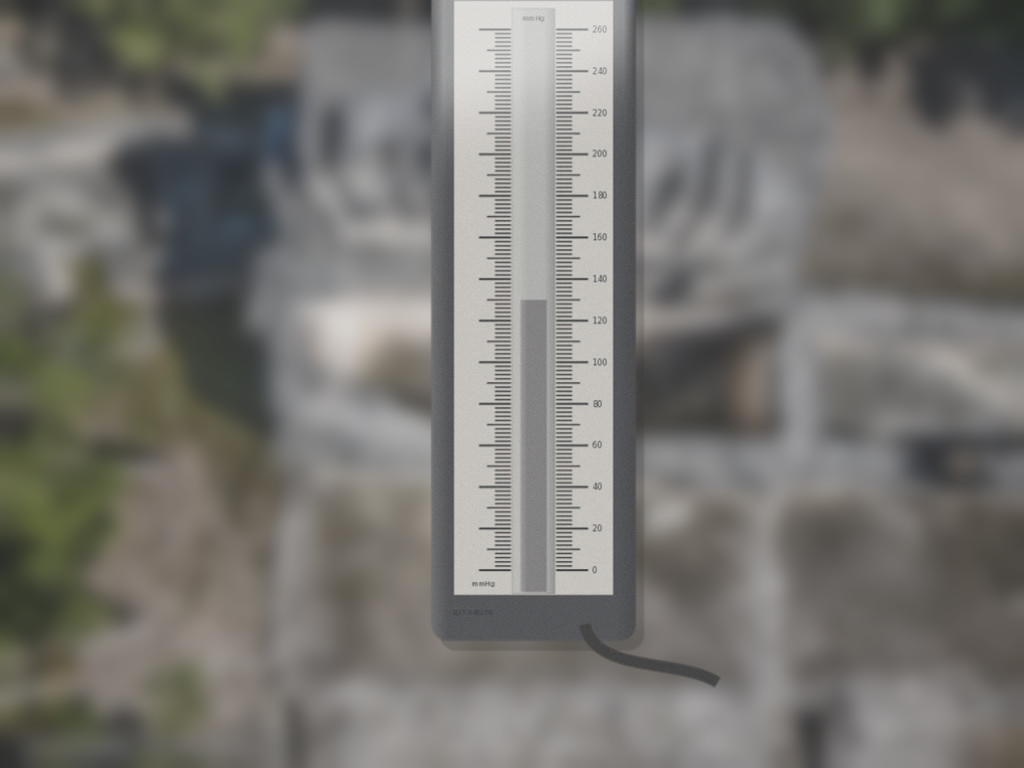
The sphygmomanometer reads 130 mmHg
